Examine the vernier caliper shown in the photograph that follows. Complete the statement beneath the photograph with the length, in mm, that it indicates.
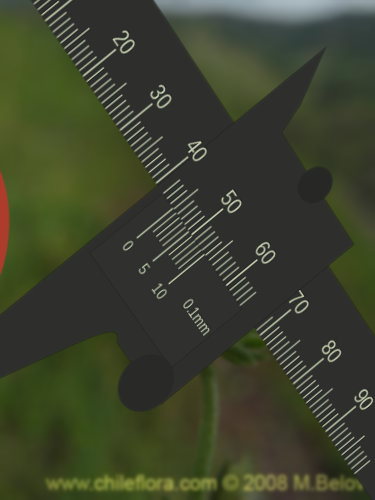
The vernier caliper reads 44.8 mm
